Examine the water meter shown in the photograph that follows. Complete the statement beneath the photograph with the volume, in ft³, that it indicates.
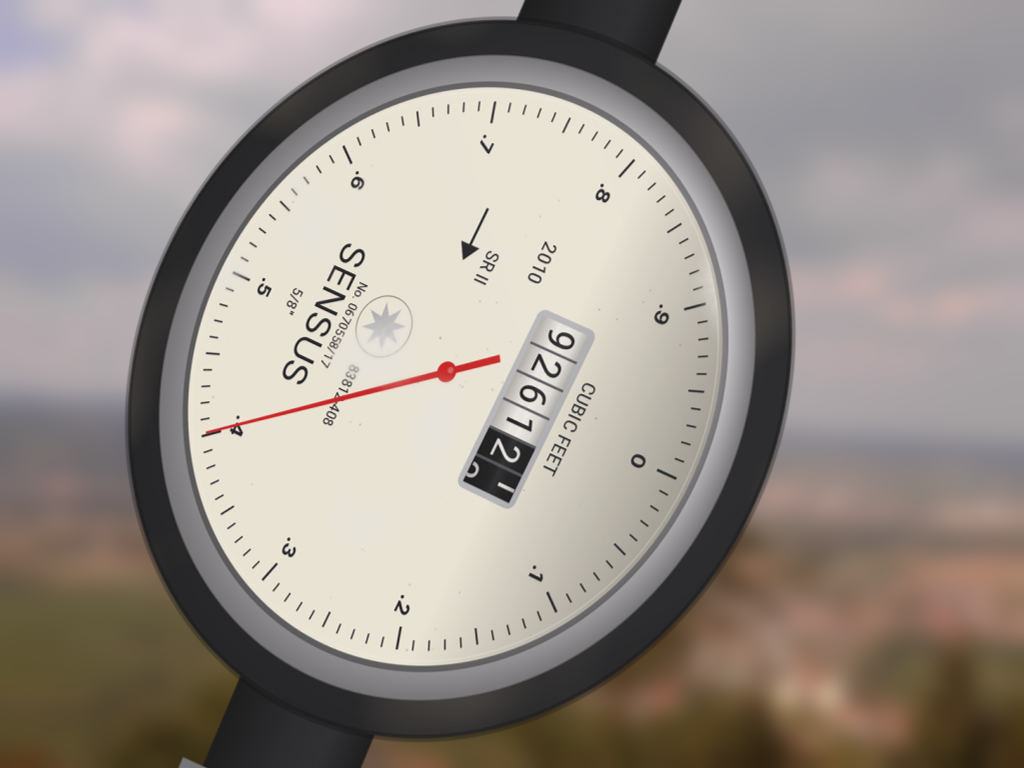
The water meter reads 926121.40 ft³
